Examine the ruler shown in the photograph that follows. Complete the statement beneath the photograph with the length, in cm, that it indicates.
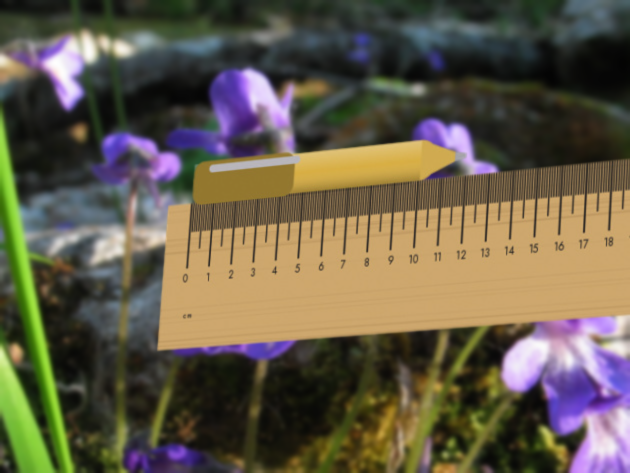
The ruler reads 12 cm
